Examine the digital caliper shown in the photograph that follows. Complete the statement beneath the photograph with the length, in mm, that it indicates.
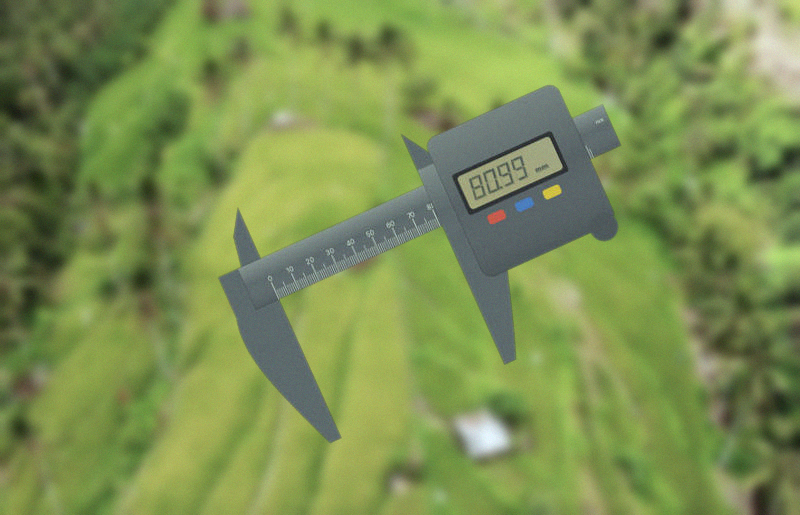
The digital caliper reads 80.99 mm
